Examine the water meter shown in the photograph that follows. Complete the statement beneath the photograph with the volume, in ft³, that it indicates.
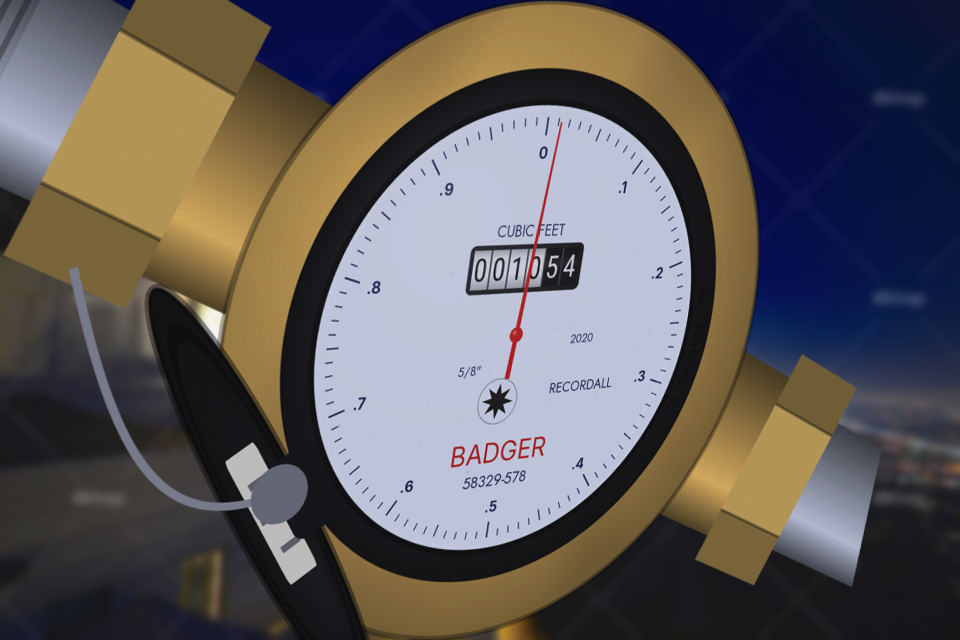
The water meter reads 1054.01 ft³
